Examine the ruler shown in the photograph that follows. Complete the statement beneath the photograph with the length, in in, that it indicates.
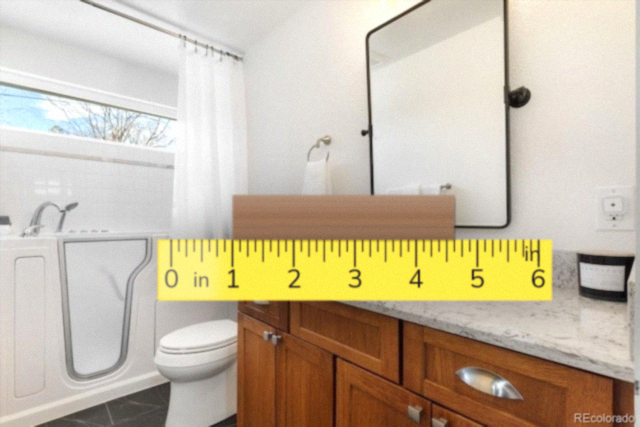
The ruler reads 3.625 in
